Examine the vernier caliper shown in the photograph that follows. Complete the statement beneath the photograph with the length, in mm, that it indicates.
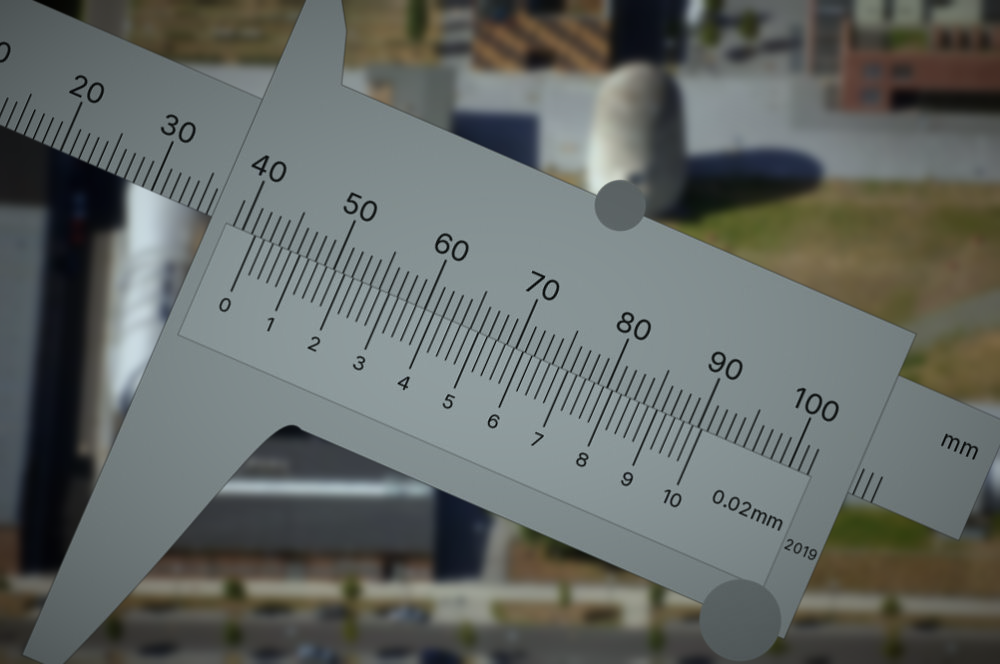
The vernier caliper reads 41.4 mm
